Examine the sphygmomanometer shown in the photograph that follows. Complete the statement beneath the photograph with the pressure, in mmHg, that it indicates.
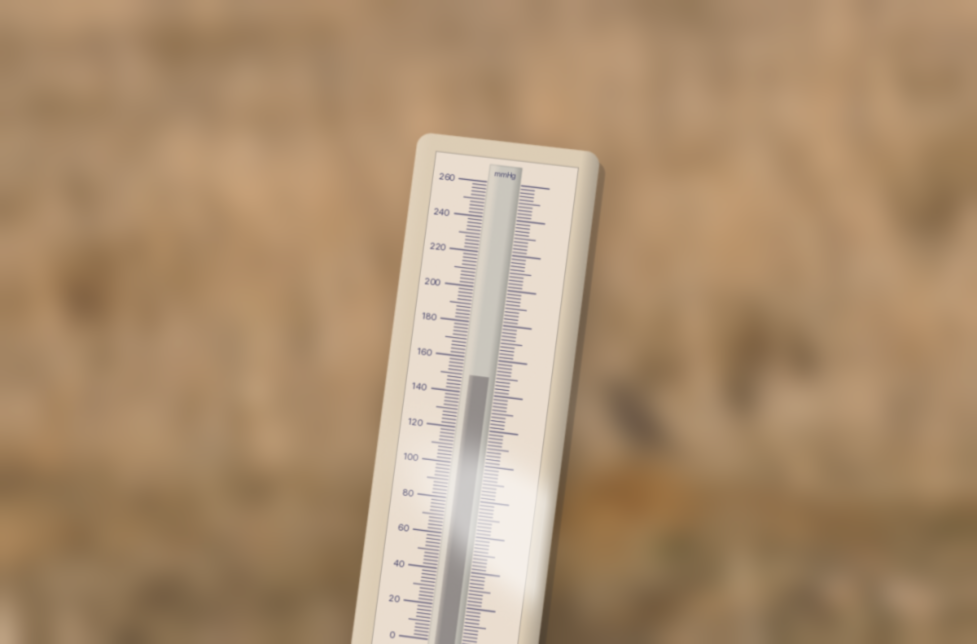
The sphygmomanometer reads 150 mmHg
